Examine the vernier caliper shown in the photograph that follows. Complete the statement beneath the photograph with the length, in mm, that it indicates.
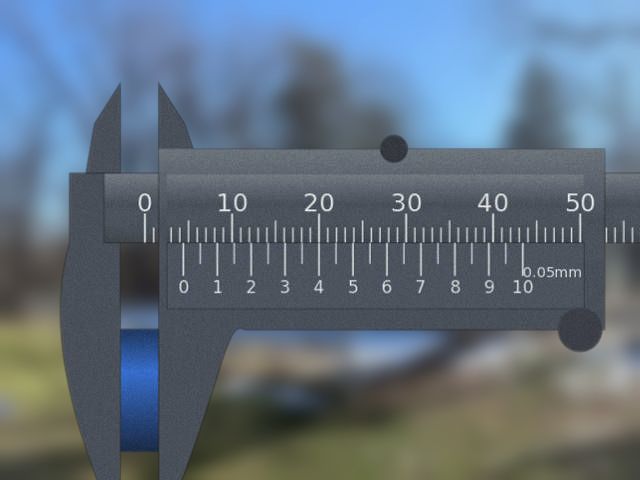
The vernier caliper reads 4.4 mm
